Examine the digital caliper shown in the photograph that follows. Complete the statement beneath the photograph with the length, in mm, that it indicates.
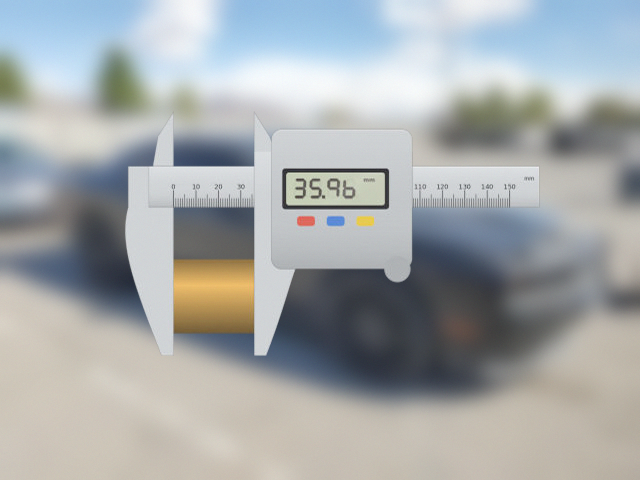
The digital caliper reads 35.96 mm
